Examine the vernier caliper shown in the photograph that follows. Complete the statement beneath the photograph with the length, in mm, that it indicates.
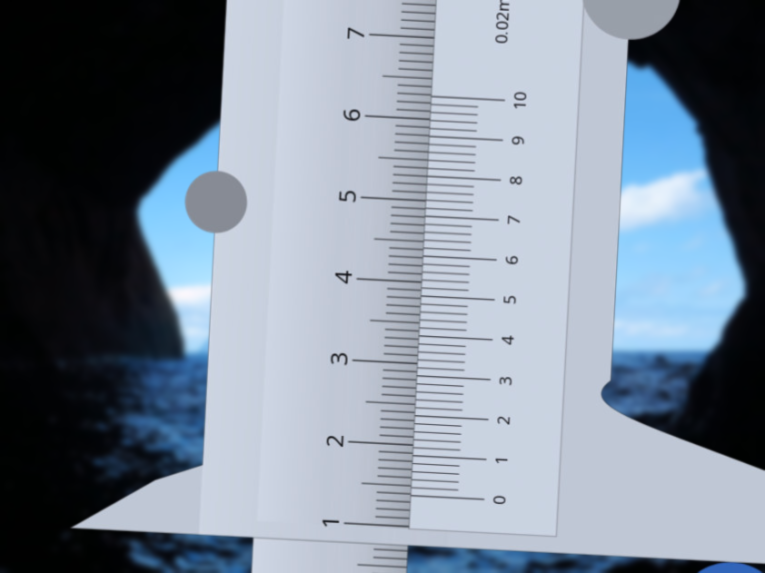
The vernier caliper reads 13.8 mm
